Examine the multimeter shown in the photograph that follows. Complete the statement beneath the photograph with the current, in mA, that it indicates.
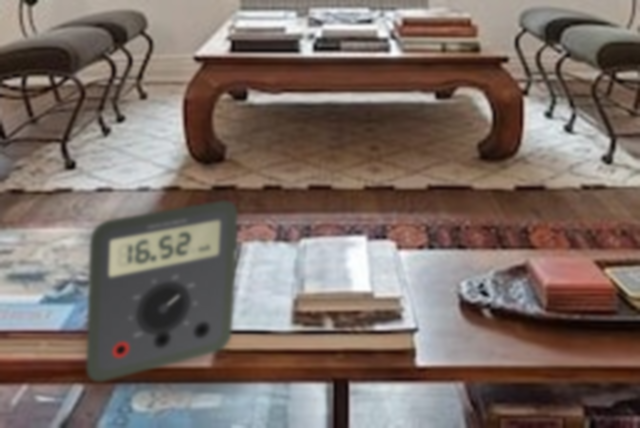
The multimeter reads 16.52 mA
